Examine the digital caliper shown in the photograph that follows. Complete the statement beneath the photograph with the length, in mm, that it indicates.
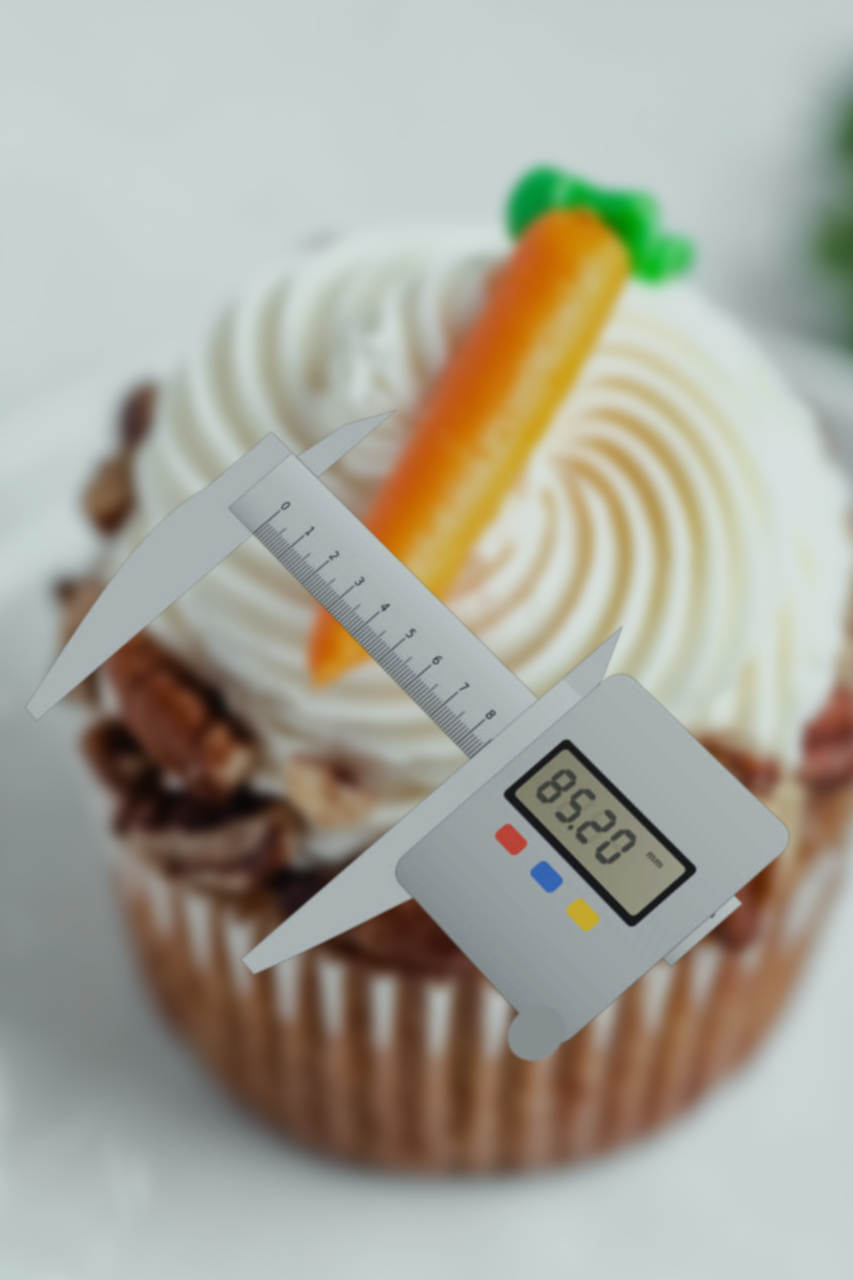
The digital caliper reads 85.20 mm
